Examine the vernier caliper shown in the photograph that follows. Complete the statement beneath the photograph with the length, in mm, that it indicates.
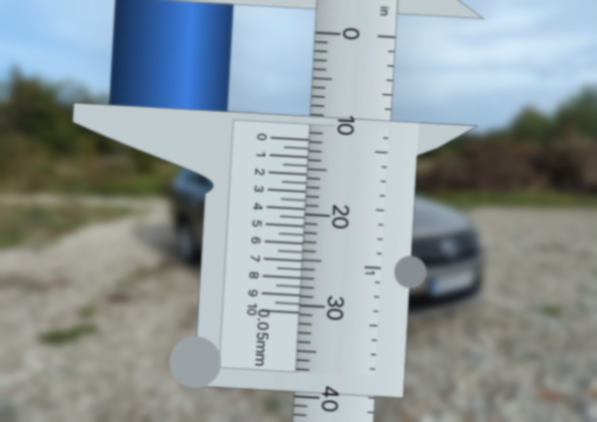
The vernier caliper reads 11.8 mm
